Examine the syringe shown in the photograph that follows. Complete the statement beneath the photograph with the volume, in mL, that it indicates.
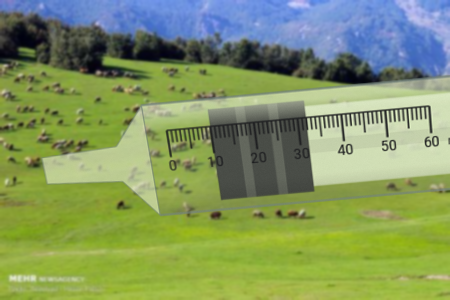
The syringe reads 10 mL
